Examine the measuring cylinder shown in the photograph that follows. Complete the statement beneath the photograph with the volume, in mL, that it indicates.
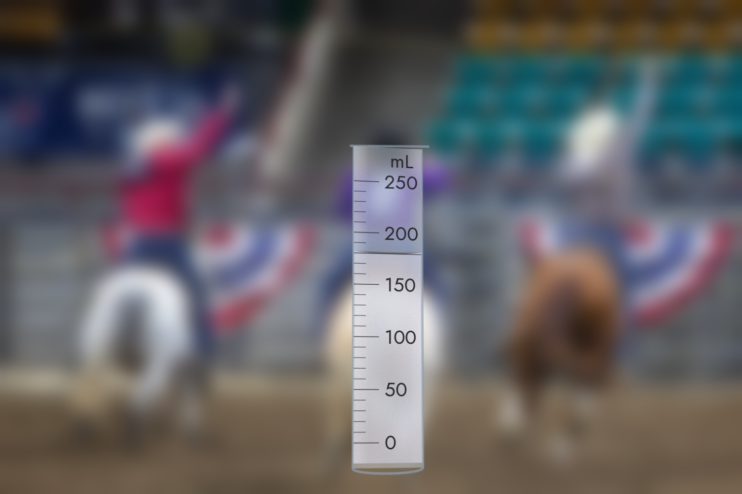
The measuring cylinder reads 180 mL
